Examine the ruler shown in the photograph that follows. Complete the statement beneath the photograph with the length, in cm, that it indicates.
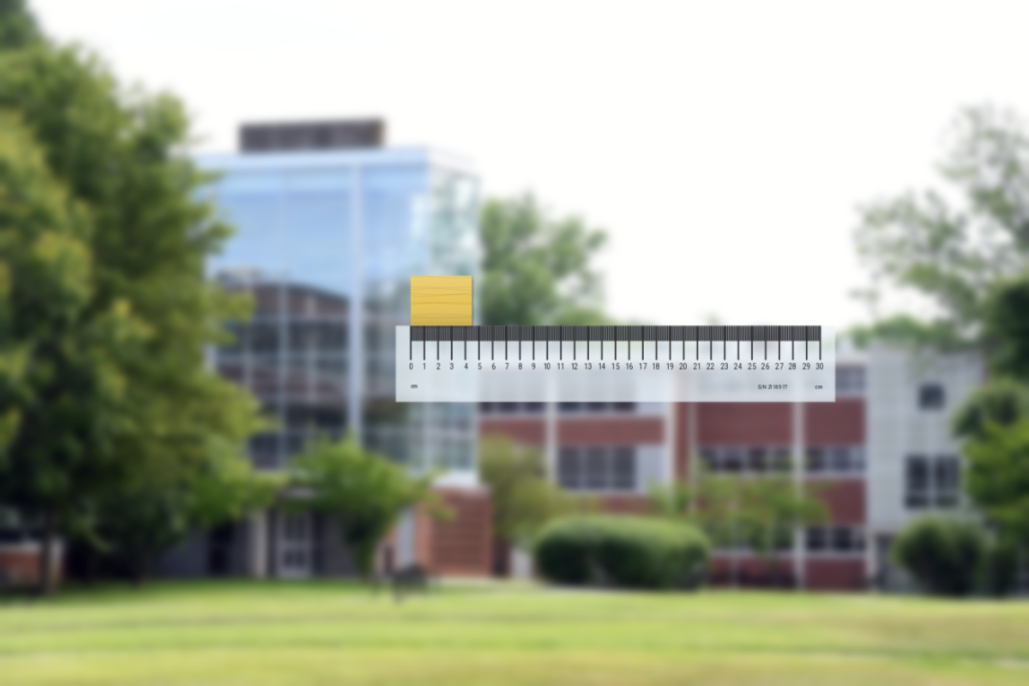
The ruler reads 4.5 cm
